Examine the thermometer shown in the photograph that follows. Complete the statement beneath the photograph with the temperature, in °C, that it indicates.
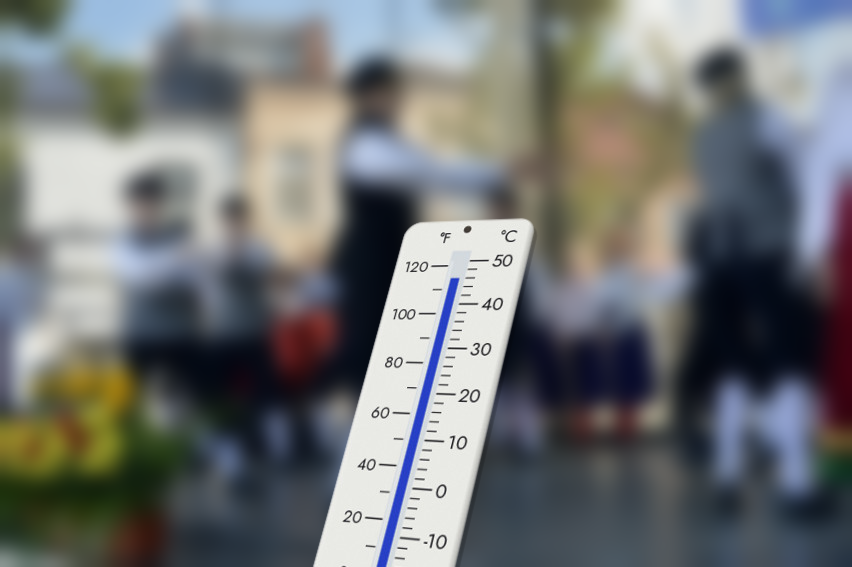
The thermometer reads 46 °C
